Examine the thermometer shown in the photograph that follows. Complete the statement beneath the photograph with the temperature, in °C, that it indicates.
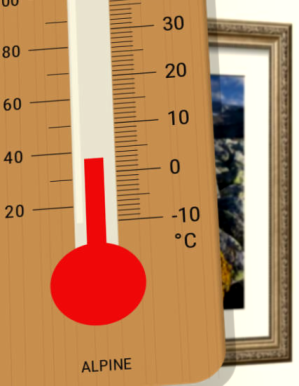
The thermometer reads 3 °C
